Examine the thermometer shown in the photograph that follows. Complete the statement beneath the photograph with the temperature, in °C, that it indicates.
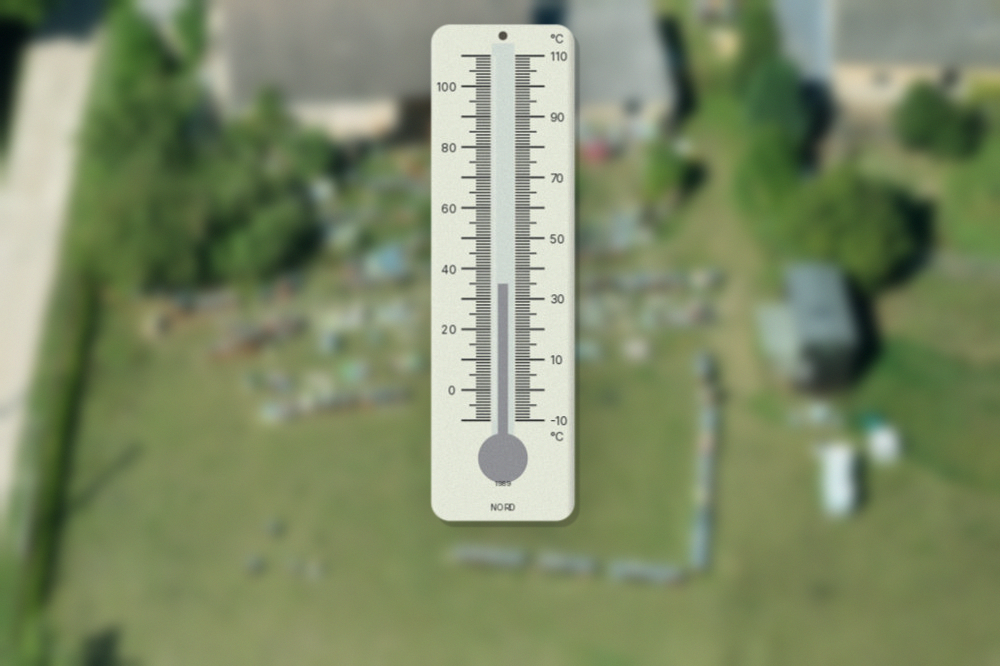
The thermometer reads 35 °C
